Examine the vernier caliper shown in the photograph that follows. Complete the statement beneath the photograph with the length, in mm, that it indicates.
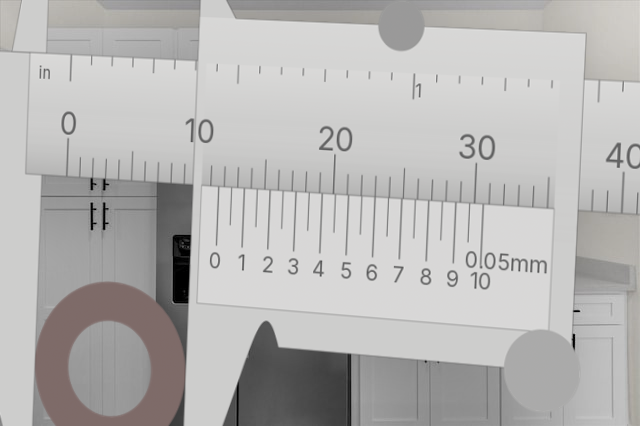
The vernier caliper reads 11.6 mm
